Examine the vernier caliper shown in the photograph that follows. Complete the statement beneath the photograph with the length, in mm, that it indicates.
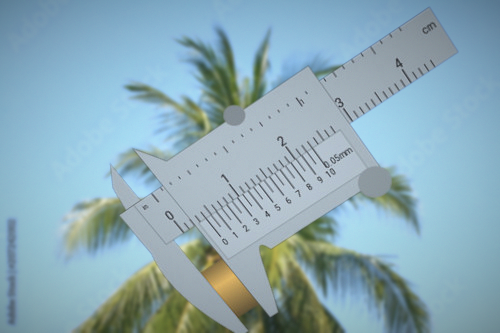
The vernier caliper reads 4.0 mm
